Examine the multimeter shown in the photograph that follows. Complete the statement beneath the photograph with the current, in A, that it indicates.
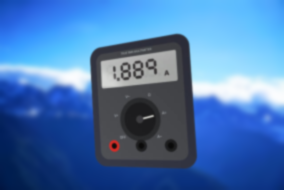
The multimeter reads 1.889 A
